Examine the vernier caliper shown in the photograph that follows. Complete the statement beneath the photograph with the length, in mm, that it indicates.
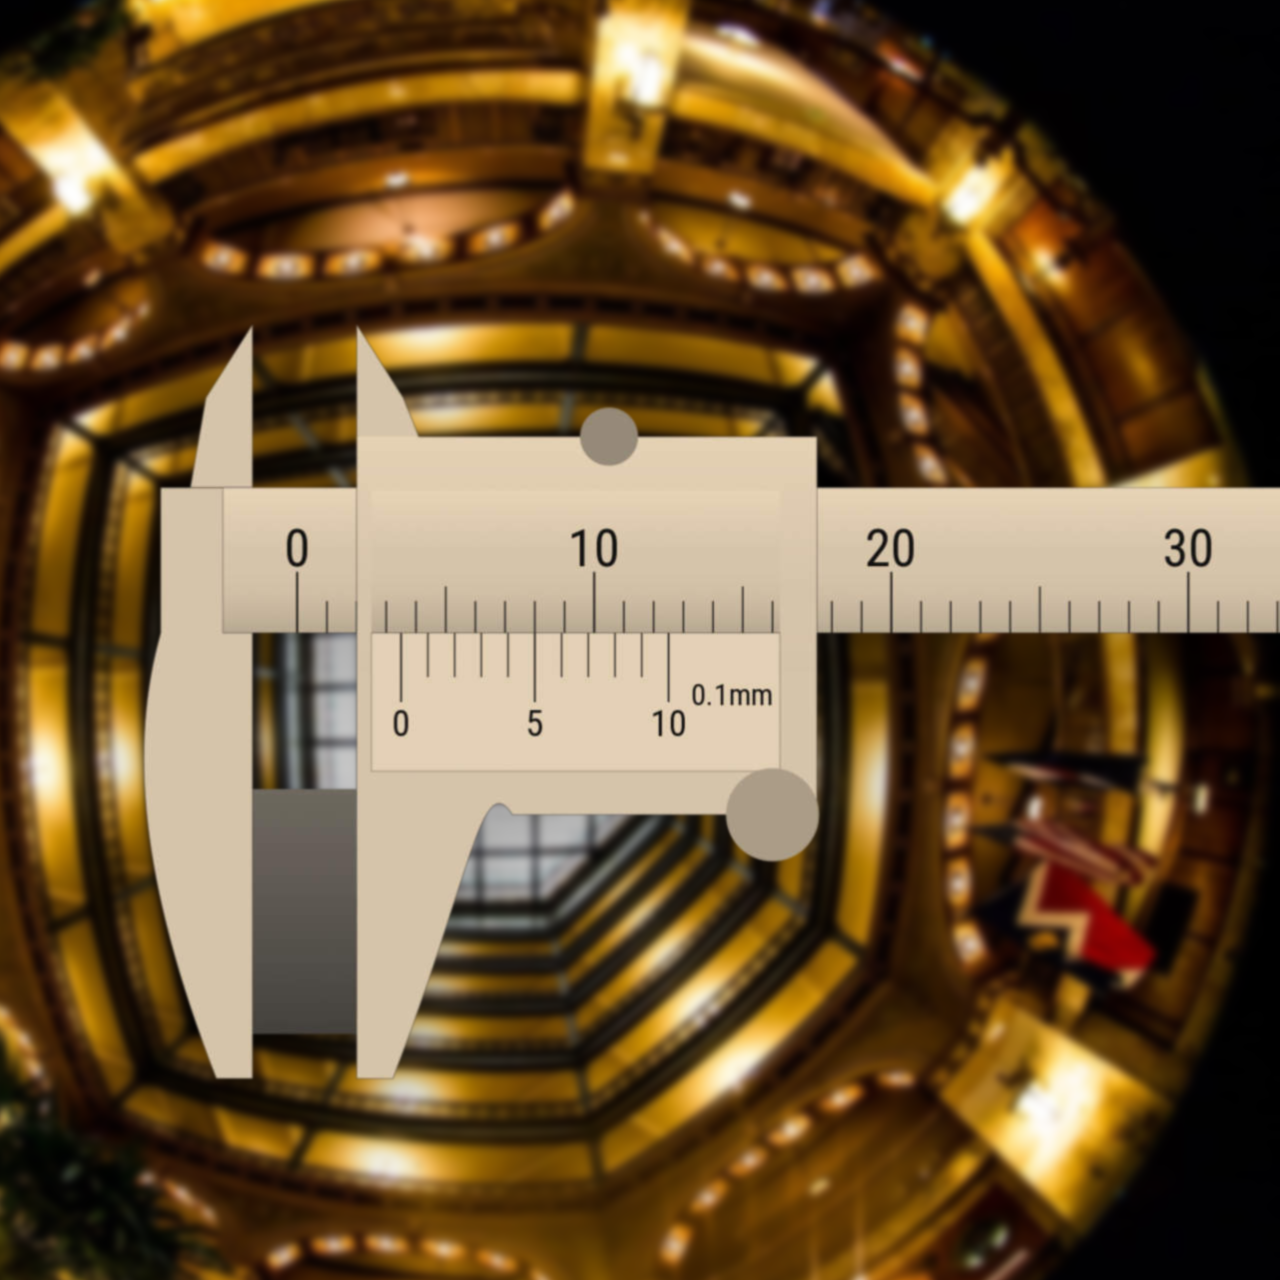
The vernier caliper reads 3.5 mm
